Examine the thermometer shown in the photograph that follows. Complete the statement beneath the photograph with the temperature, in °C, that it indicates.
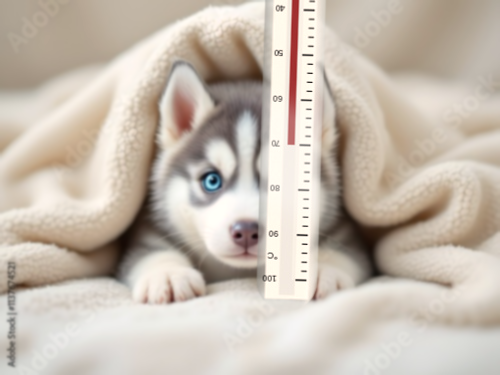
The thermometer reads 70 °C
